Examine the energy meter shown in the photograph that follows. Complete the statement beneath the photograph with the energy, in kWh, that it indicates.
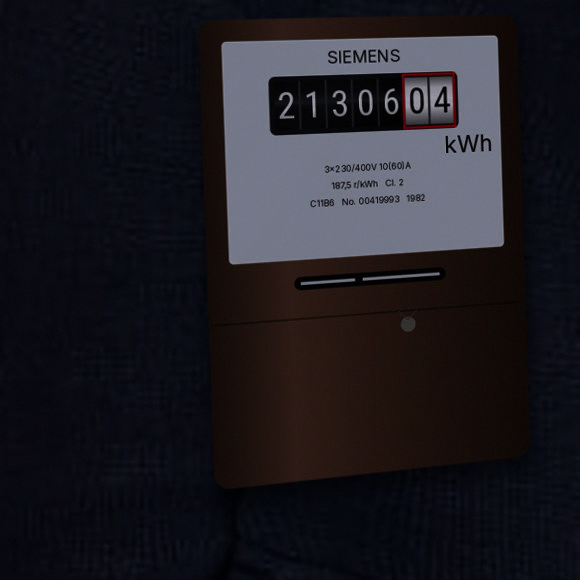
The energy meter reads 21306.04 kWh
